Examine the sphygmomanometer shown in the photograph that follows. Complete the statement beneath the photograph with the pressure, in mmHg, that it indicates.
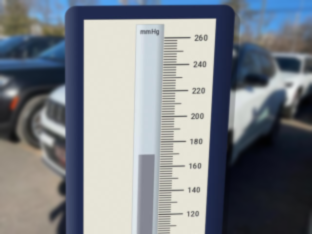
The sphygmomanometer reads 170 mmHg
